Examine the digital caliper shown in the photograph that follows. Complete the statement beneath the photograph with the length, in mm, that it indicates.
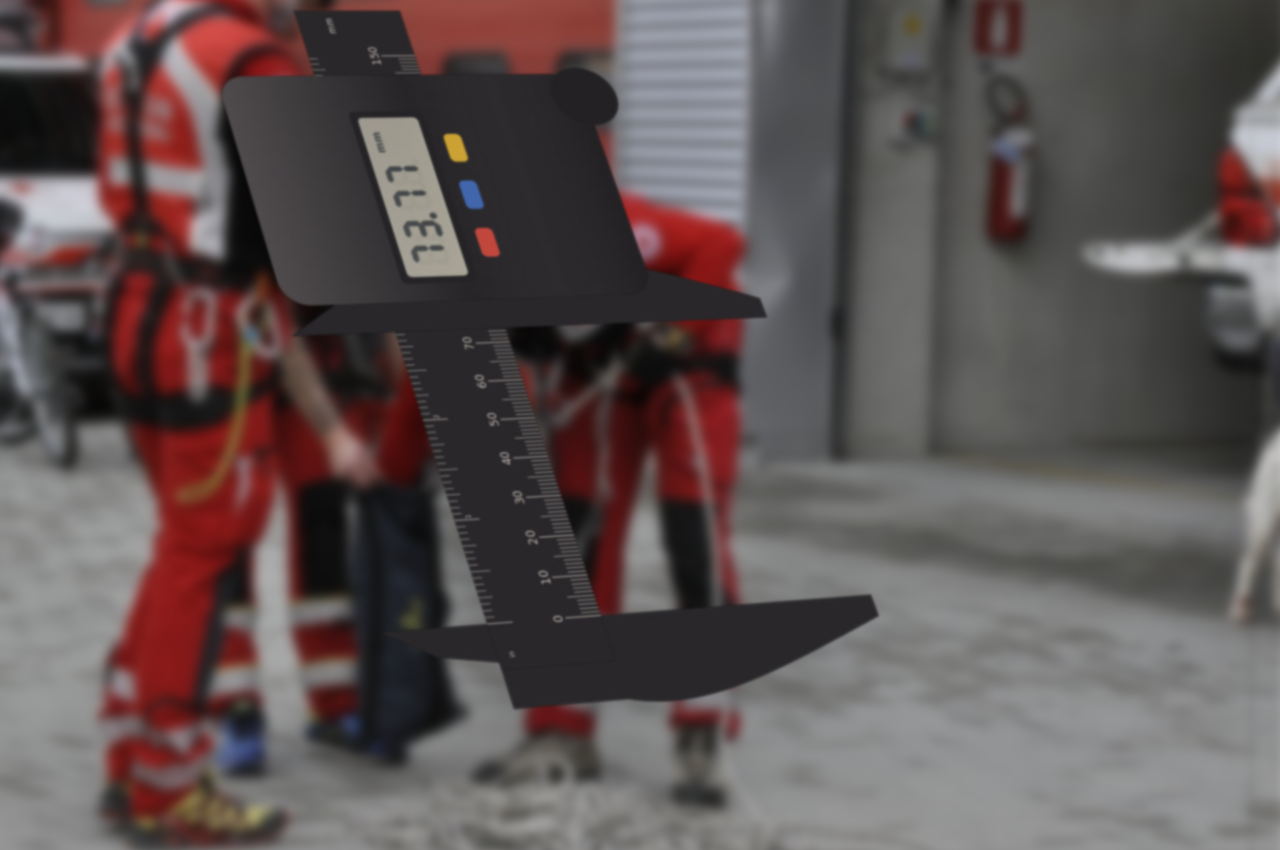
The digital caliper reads 73.77 mm
